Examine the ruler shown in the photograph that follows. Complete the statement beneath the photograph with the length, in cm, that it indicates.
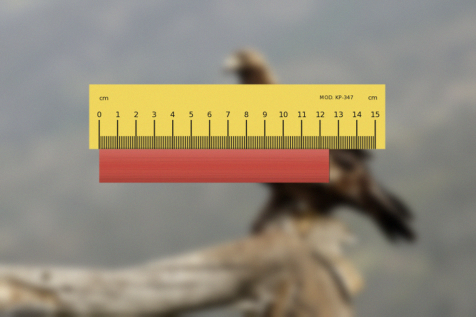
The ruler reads 12.5 cm
